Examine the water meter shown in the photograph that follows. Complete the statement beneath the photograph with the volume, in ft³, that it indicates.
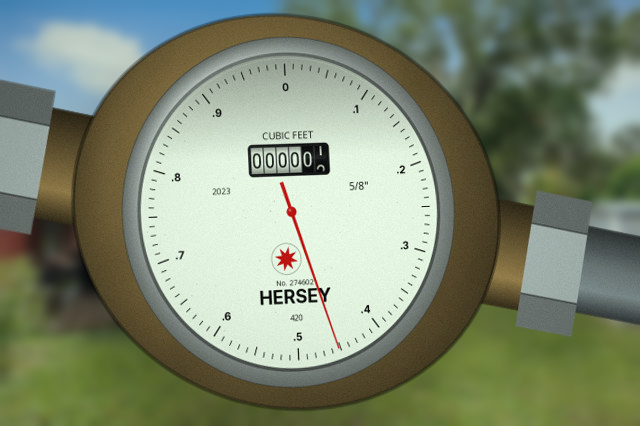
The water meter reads 1.45 ft³
